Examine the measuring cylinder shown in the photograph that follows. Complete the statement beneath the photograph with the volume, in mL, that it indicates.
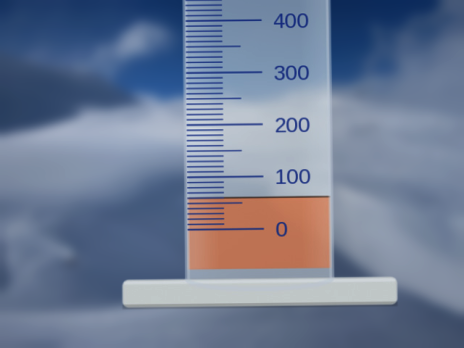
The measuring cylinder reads 60 mL
